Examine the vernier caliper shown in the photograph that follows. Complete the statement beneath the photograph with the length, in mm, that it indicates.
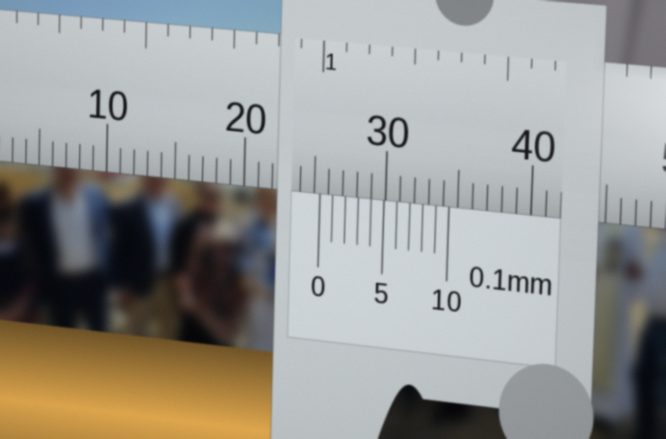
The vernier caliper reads 25.4 mm
